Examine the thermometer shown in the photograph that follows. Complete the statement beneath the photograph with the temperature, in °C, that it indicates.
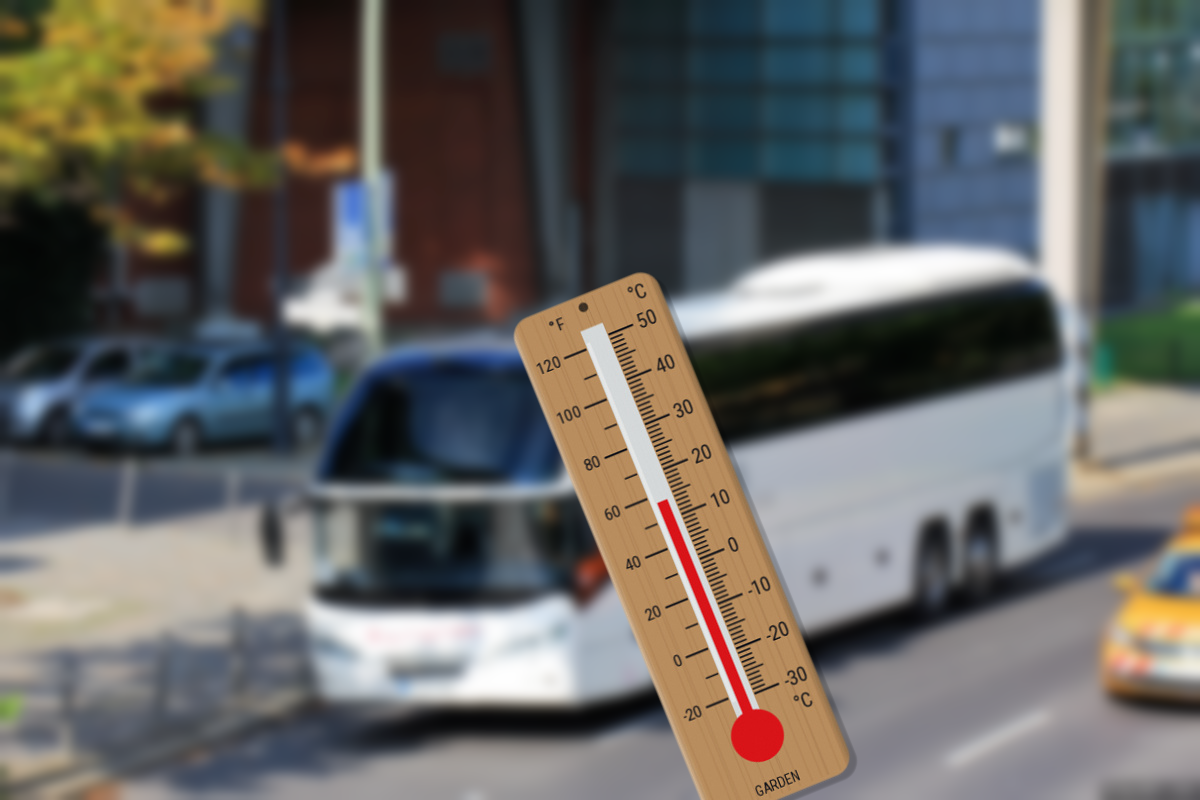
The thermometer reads 14 °C
